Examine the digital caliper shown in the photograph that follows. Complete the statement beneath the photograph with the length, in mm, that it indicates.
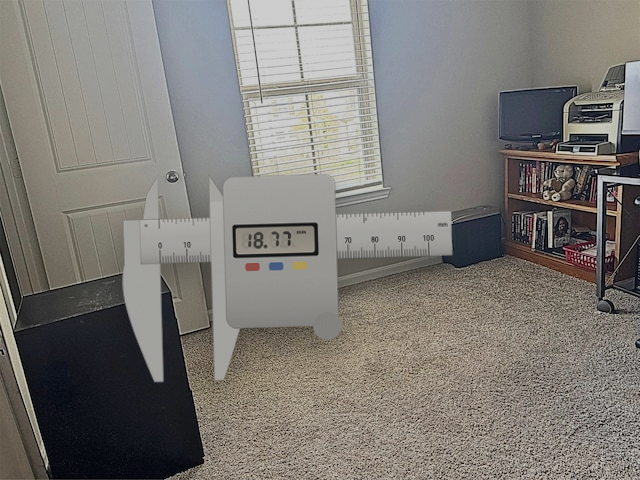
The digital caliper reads 18.77 mm
